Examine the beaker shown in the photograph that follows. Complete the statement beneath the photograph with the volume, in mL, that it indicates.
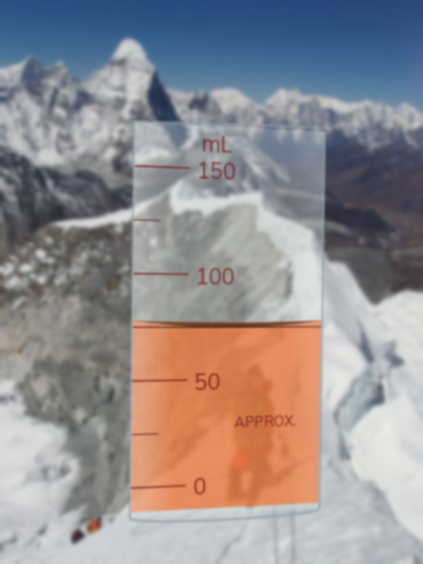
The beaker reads 75 mL
